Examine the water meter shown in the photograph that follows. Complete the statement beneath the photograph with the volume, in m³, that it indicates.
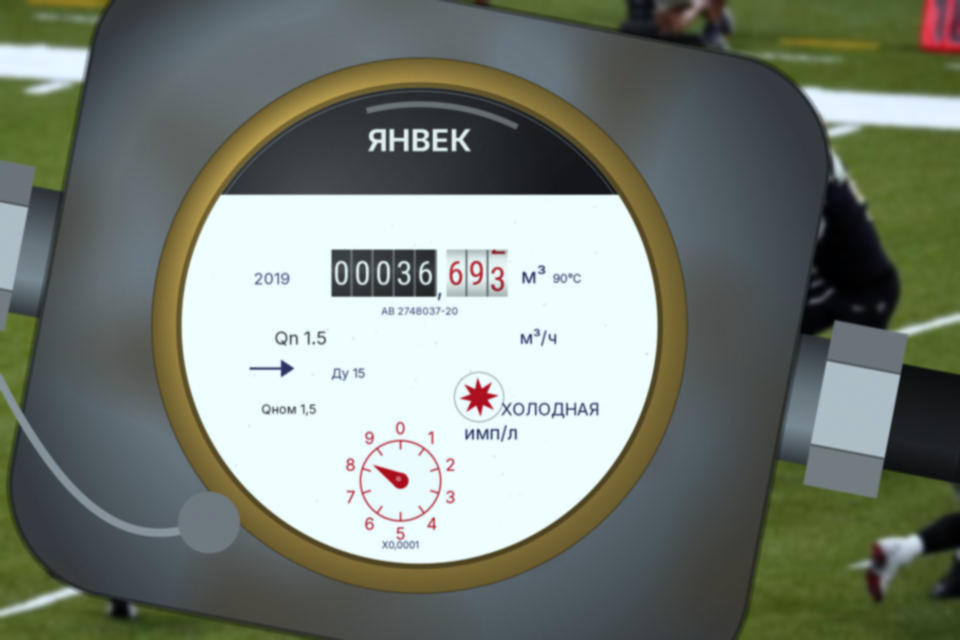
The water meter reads 36.6928 m³
